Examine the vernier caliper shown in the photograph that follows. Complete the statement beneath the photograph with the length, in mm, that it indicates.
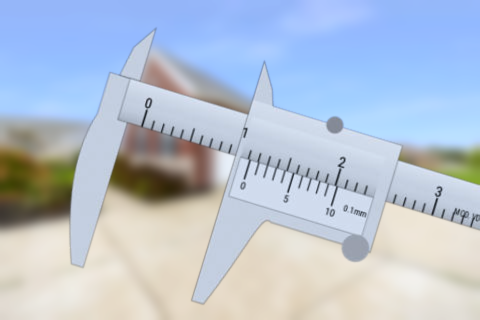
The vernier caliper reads 11.2 mm
